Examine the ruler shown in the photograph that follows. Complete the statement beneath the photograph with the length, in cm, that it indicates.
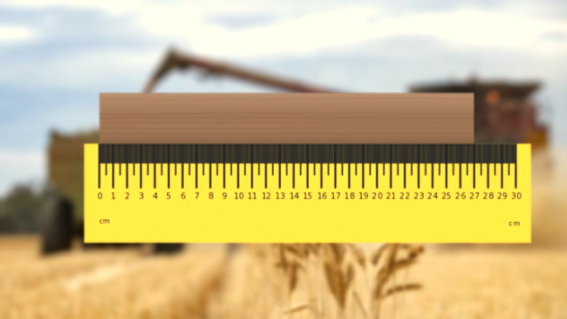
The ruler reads 27 cm
